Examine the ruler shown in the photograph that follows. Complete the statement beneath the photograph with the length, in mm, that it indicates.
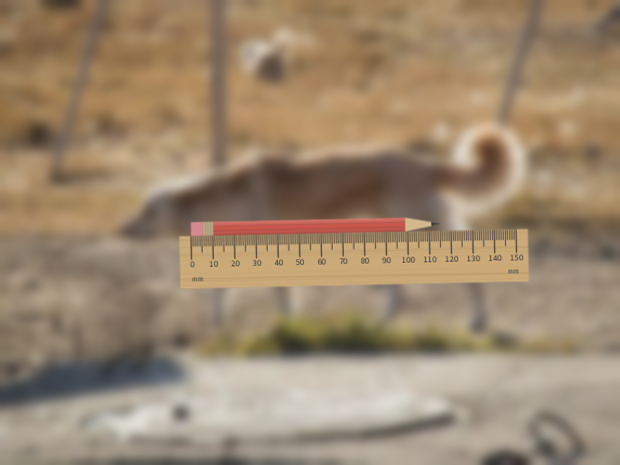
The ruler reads 115 mm
